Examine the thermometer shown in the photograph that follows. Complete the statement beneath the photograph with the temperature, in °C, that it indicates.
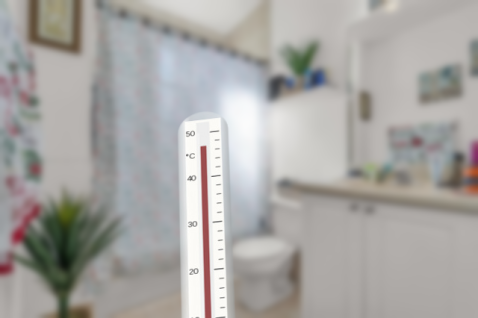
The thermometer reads 47 °C
